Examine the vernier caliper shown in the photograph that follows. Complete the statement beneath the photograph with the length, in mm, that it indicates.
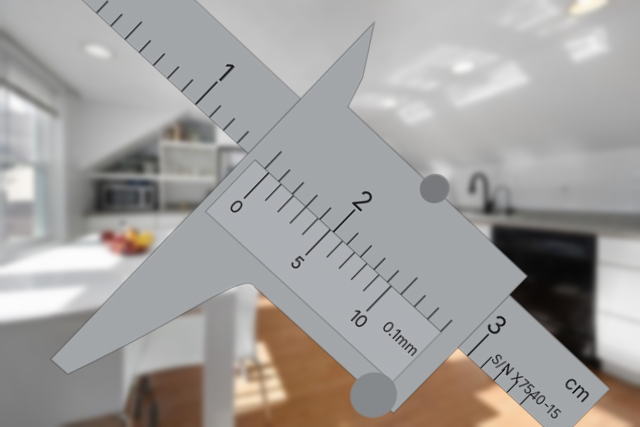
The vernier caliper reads 15.3 mm
